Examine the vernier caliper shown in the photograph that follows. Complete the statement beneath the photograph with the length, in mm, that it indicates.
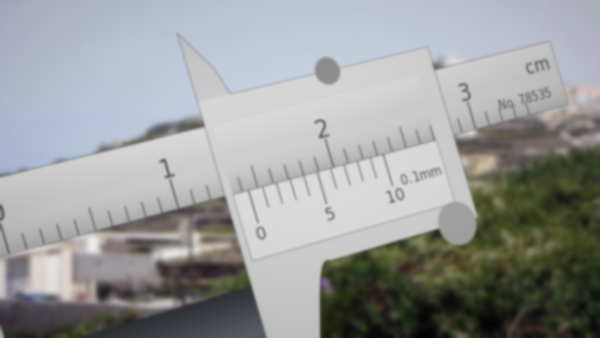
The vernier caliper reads 14.4 mm
